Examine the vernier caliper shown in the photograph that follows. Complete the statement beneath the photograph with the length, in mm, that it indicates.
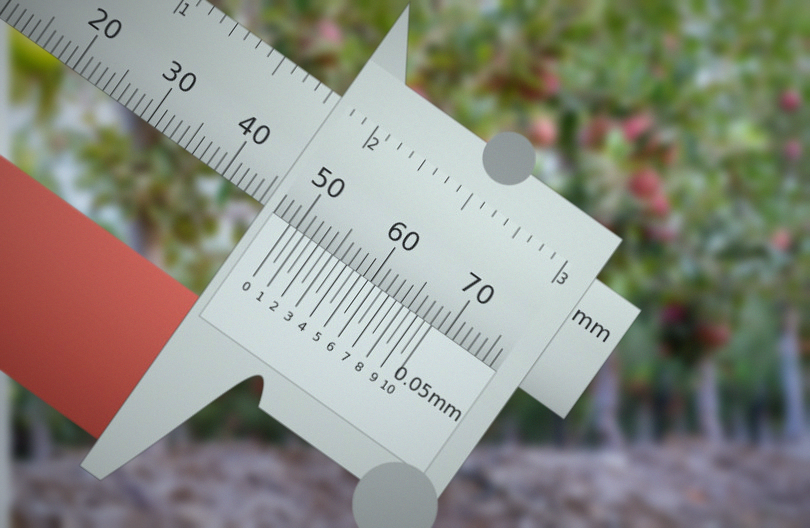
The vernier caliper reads 49.2 mm
